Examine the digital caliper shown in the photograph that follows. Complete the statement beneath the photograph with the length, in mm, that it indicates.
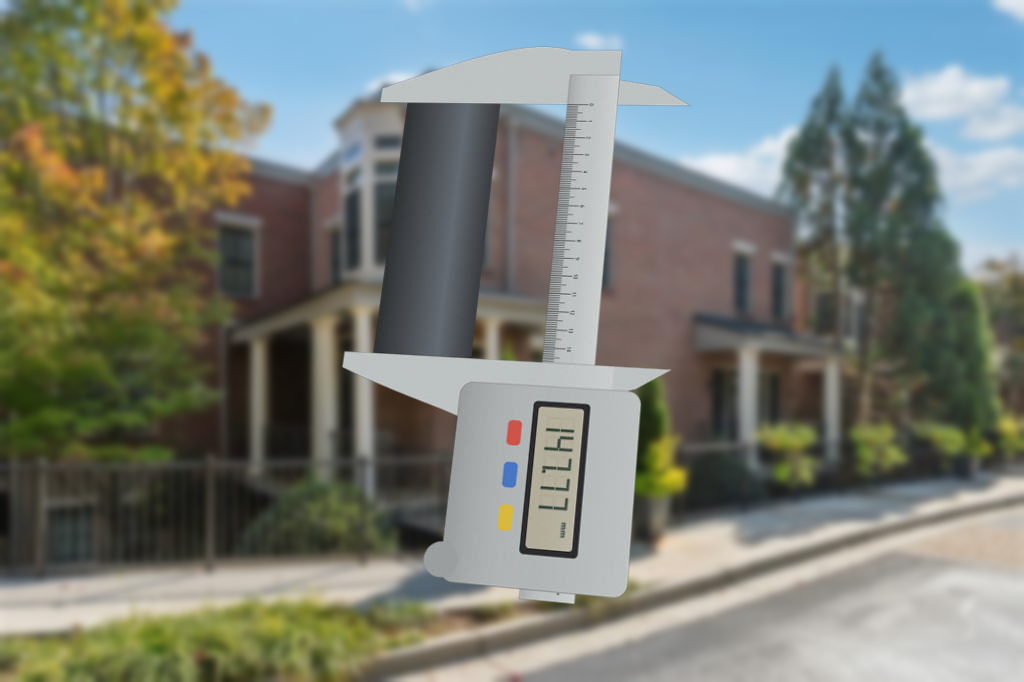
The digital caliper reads 147.77 mm
